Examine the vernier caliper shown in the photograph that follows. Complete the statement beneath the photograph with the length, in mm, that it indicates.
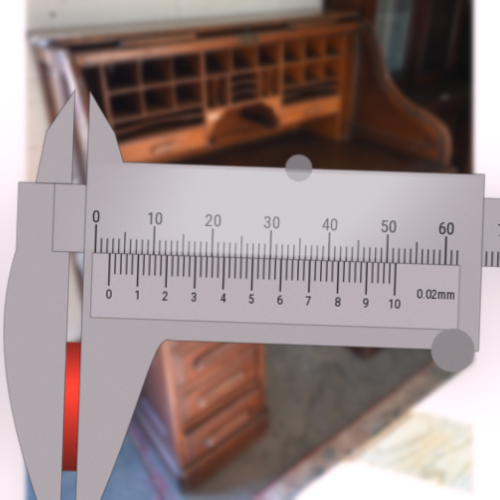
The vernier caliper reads 2.5 mm
